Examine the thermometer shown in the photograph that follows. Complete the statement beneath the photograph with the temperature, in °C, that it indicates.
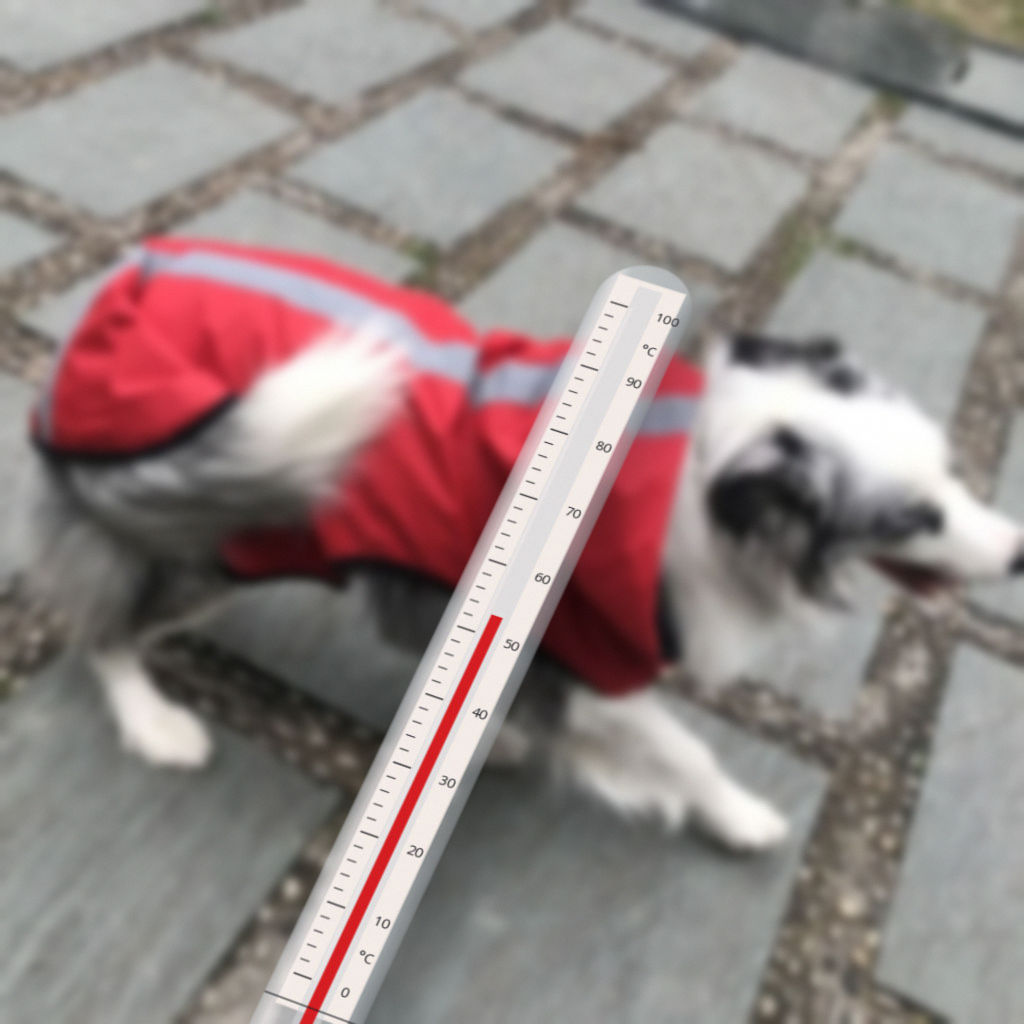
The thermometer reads 53 °C
